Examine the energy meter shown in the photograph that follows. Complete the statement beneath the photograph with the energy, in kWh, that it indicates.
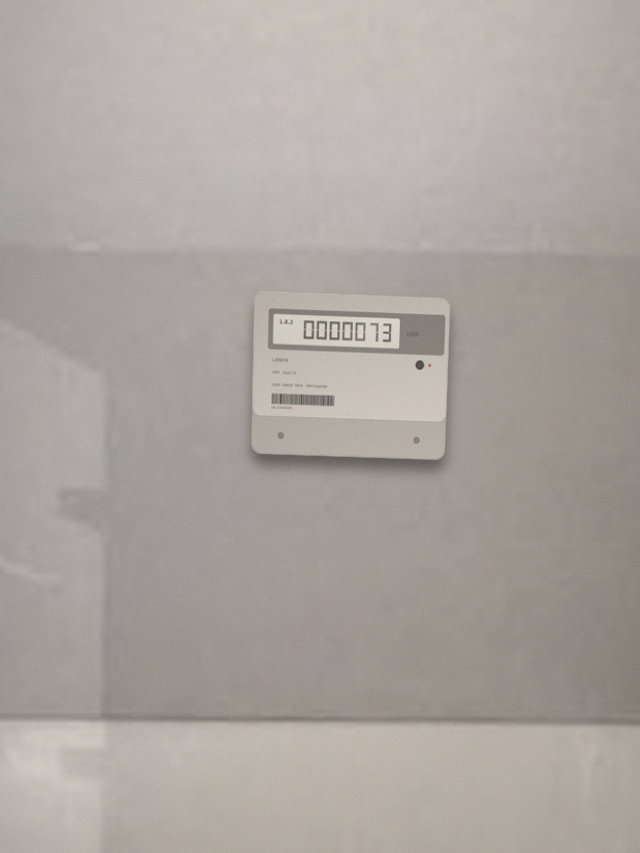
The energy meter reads 73 kWh
